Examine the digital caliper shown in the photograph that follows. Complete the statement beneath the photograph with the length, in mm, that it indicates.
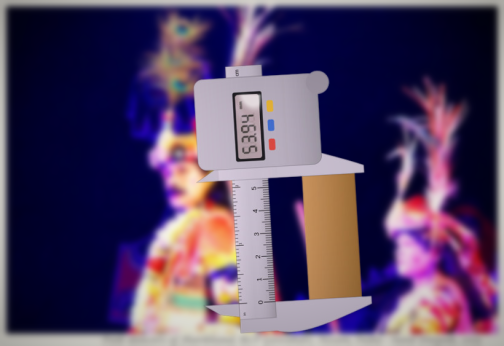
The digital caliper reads 53.94 mm
